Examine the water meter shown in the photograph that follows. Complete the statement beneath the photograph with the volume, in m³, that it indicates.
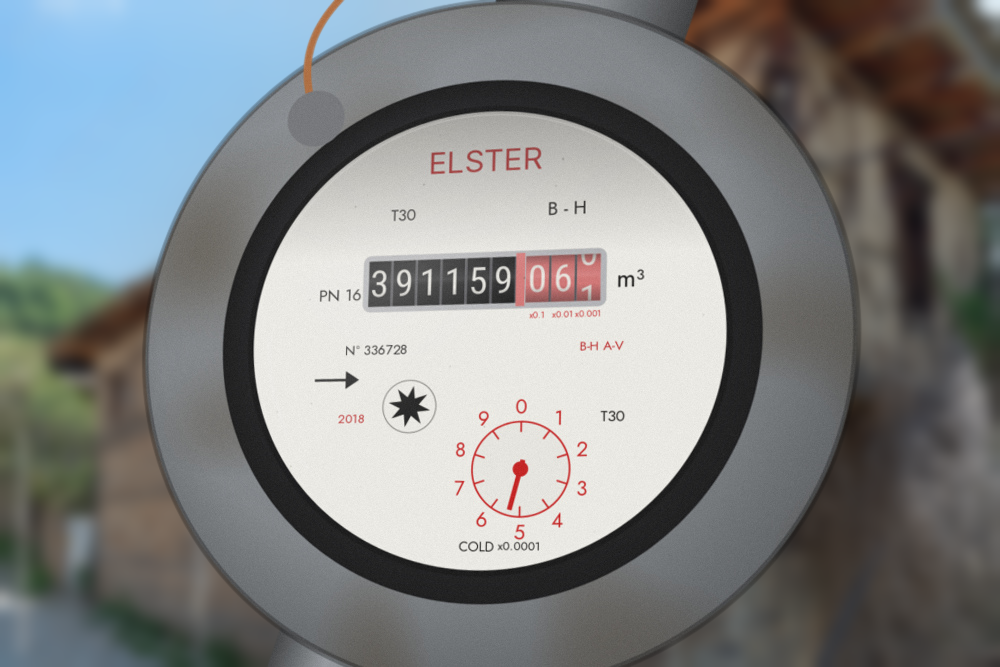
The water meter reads 391159.0605 m³
